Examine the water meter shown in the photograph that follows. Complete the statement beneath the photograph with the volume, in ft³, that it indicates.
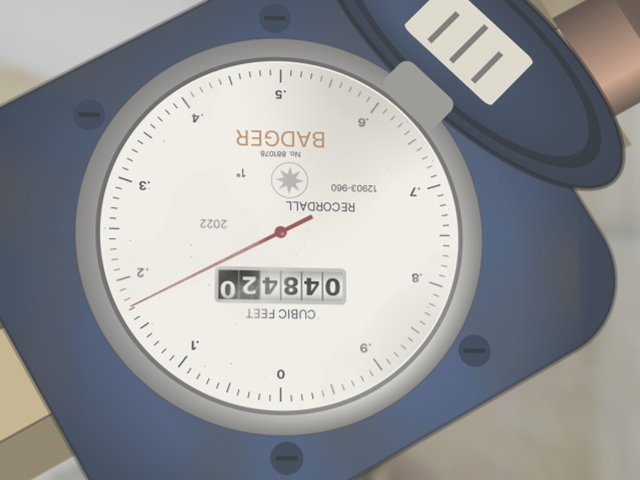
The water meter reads 48420.17 ft³
